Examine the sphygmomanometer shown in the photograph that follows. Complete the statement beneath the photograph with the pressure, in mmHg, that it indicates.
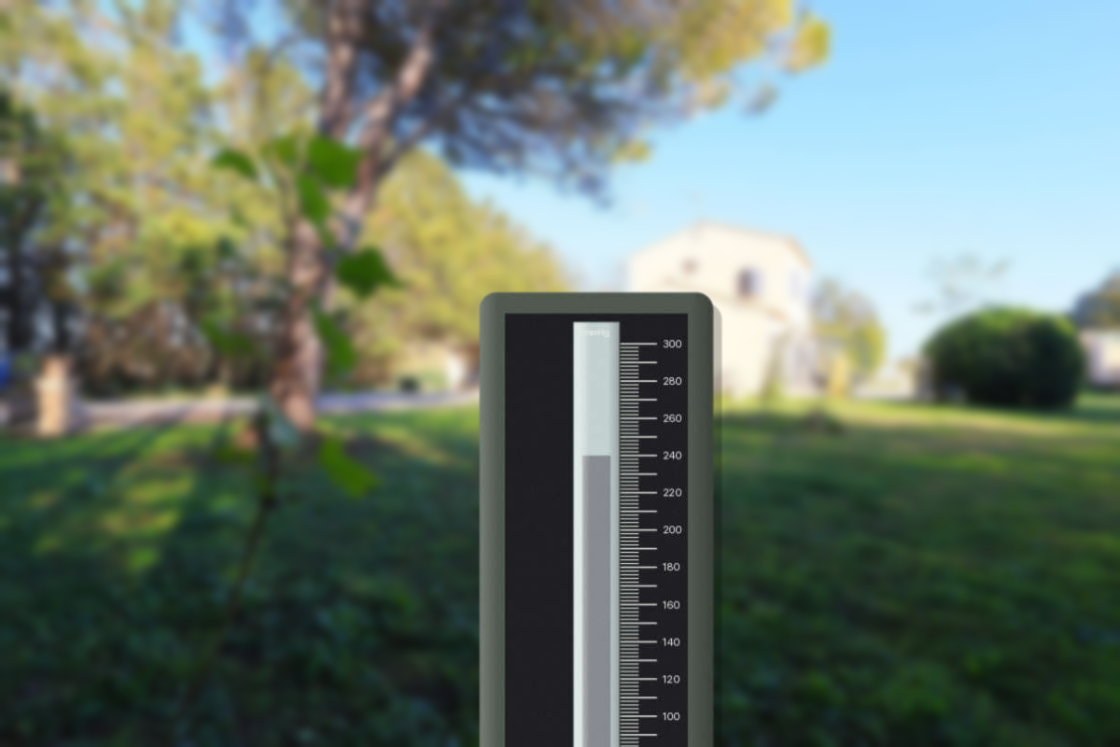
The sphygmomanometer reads 240 mmHg
